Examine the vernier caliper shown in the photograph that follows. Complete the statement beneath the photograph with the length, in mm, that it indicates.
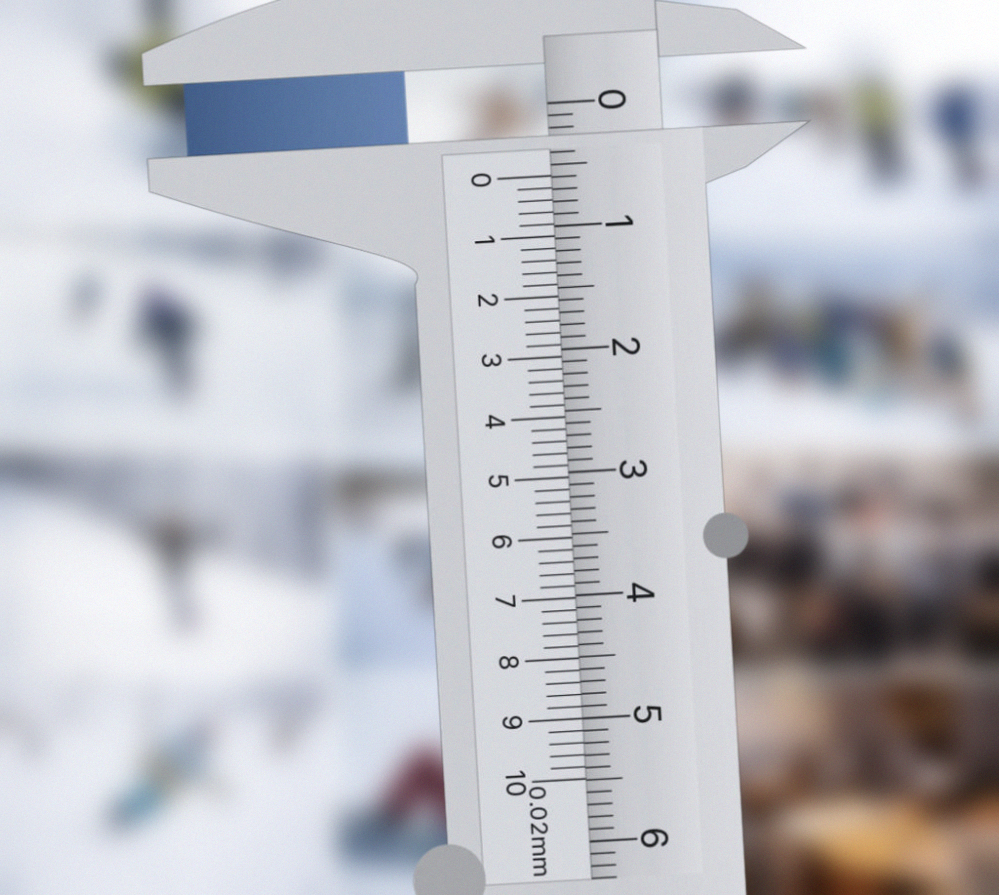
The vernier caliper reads 5.9 mm
